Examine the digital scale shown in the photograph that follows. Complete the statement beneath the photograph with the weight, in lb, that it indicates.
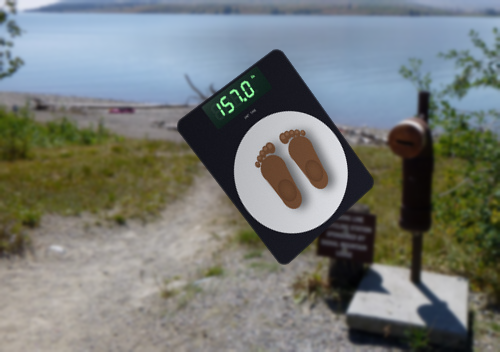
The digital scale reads 157.0 lb
